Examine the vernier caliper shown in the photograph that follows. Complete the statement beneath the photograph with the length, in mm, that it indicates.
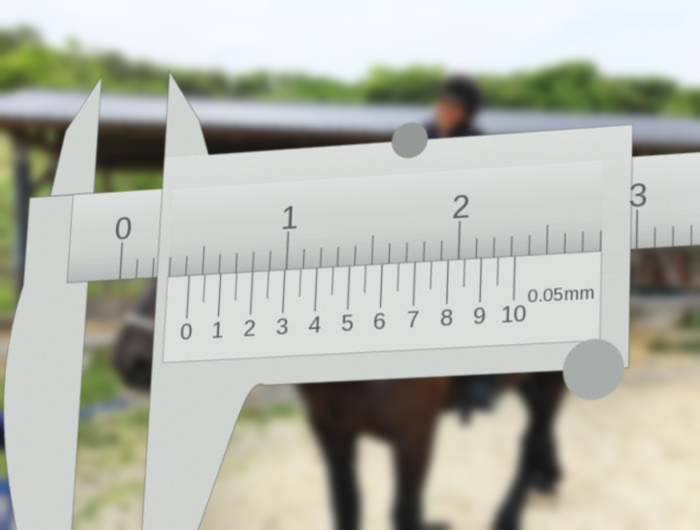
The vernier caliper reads 4.2 mm
